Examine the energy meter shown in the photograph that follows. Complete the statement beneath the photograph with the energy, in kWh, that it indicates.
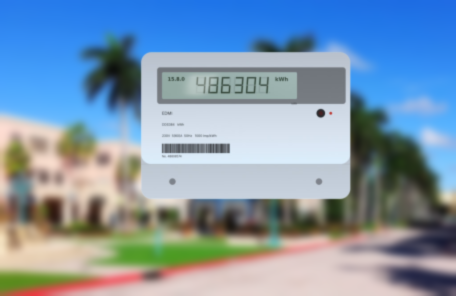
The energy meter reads 486304 kWh
